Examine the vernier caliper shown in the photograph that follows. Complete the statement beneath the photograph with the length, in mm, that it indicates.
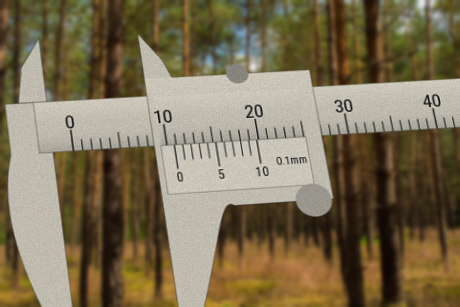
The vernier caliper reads 10.8 mm
